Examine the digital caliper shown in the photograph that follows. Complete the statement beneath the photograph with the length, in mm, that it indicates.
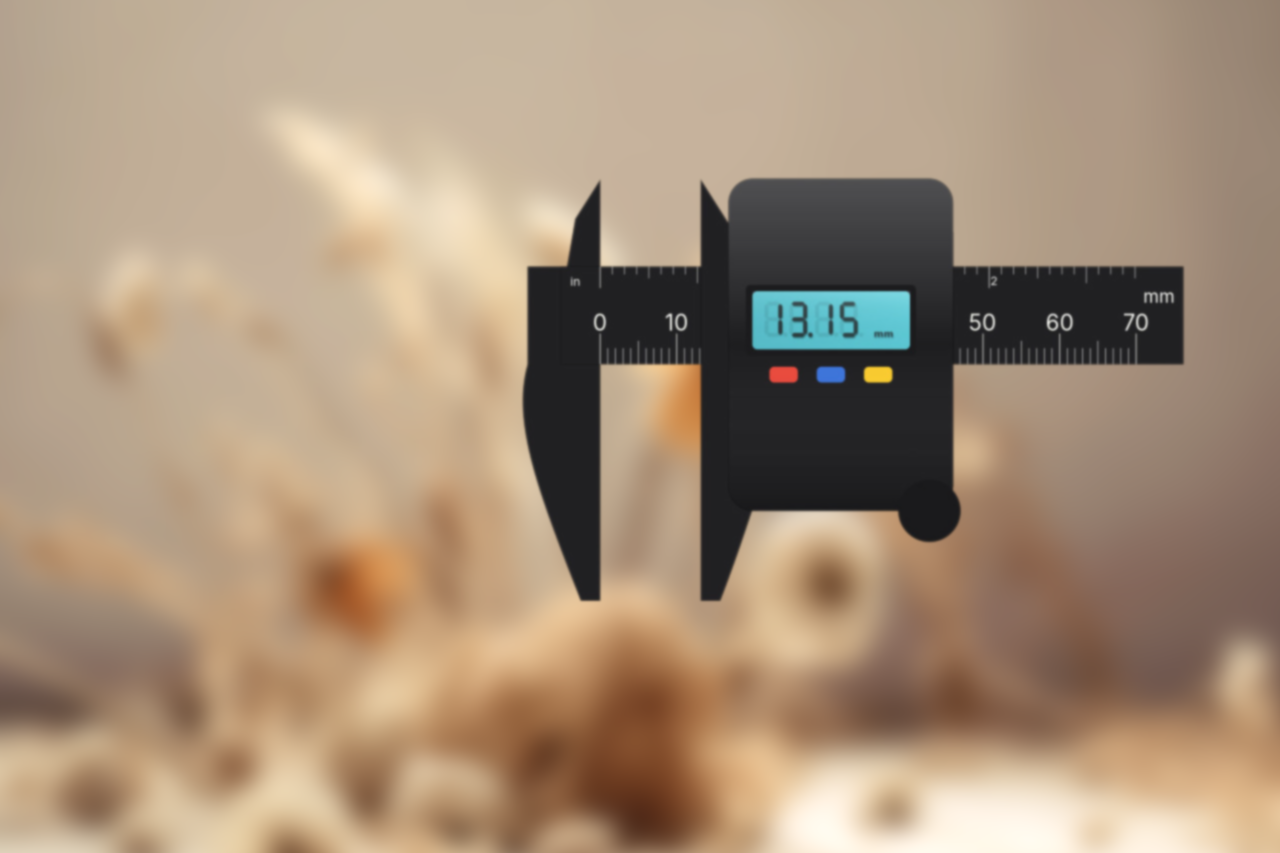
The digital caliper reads 13.15 mm
